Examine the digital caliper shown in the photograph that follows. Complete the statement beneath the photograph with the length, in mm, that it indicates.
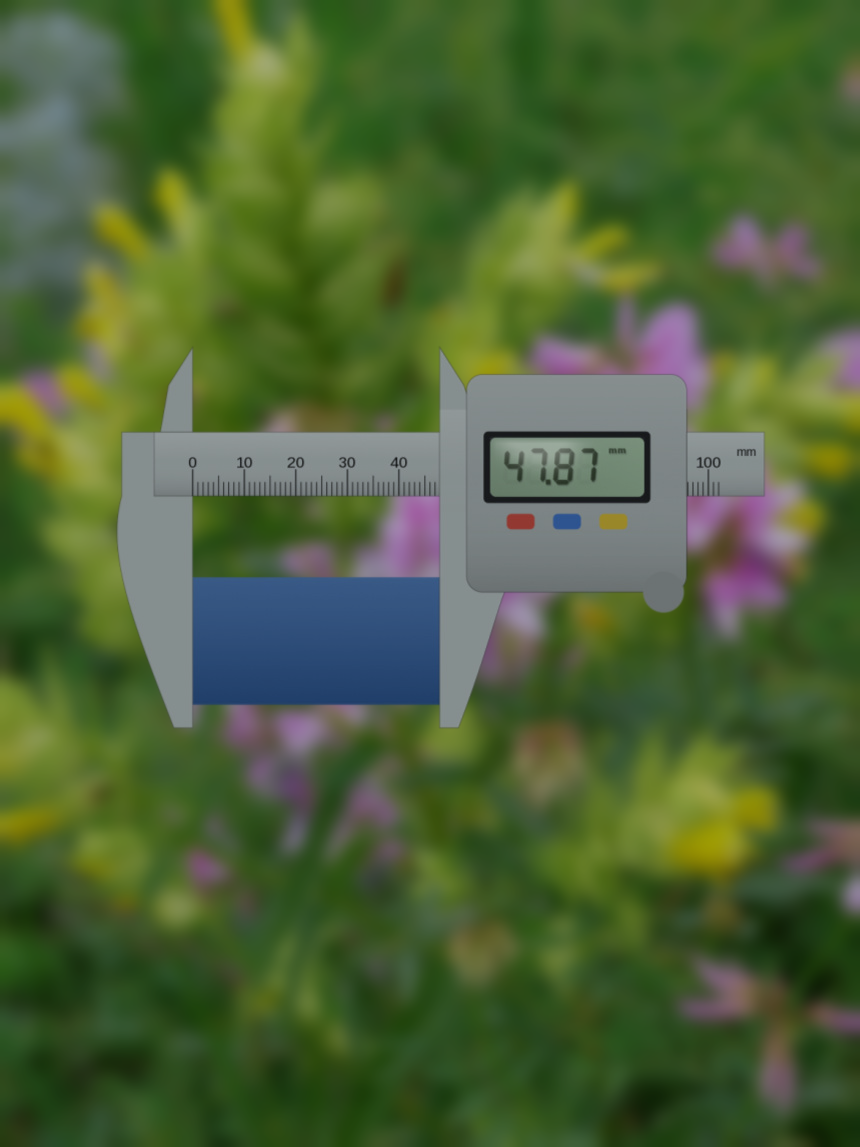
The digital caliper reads 47.87 mm
